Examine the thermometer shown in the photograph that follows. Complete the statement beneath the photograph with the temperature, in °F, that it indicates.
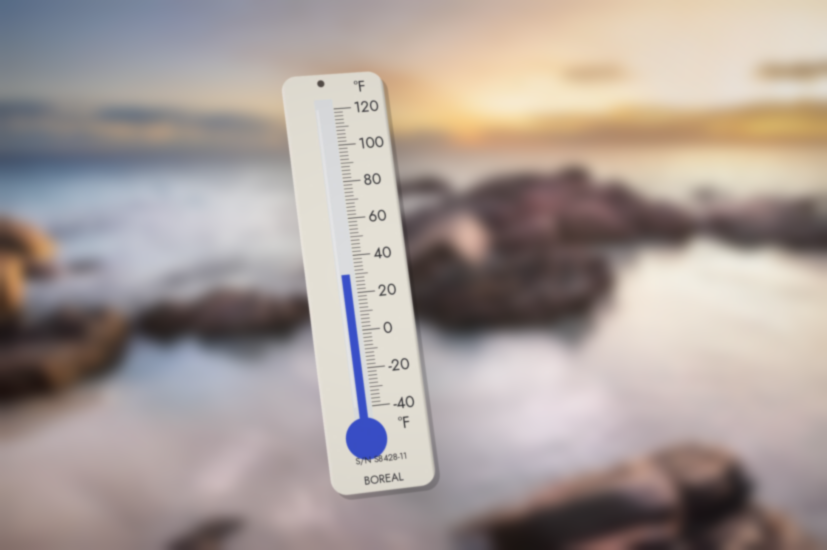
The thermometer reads 30 °F
